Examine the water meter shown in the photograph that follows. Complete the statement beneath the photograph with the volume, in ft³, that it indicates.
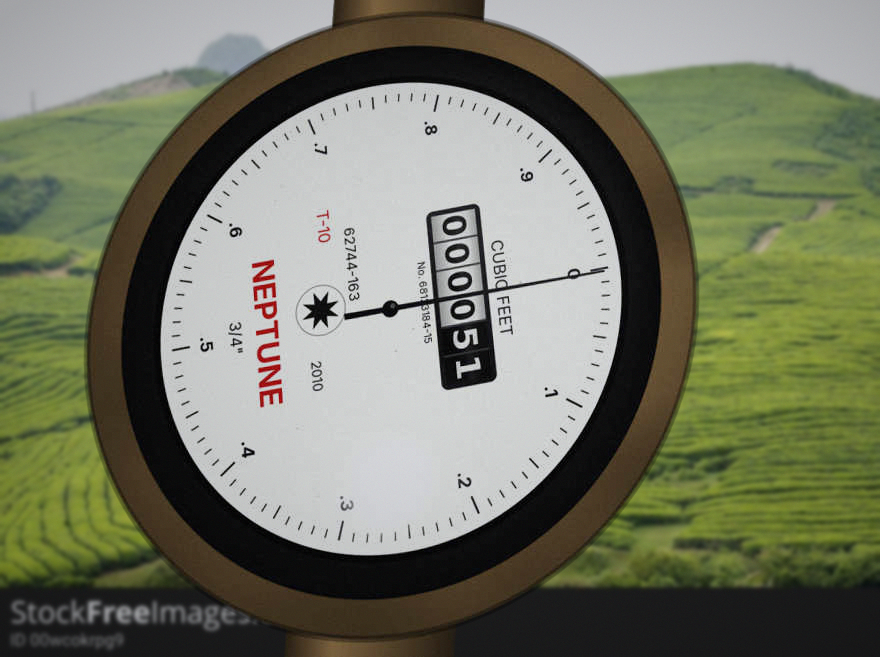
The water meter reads 51.00 ft³
